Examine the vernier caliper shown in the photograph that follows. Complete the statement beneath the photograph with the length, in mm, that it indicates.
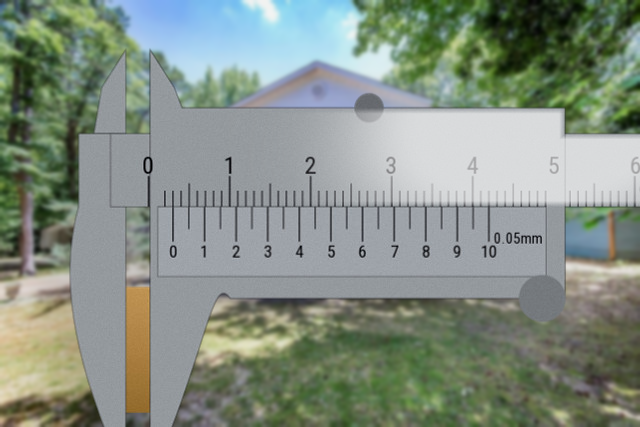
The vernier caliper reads 3.0 mm
